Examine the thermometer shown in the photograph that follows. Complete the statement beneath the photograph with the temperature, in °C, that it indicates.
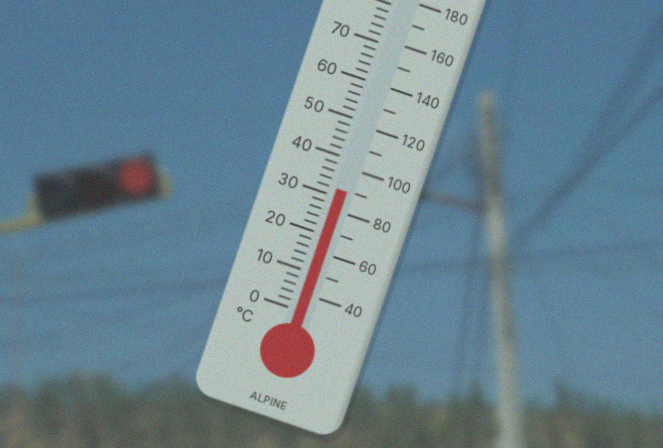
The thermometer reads 32 °C
